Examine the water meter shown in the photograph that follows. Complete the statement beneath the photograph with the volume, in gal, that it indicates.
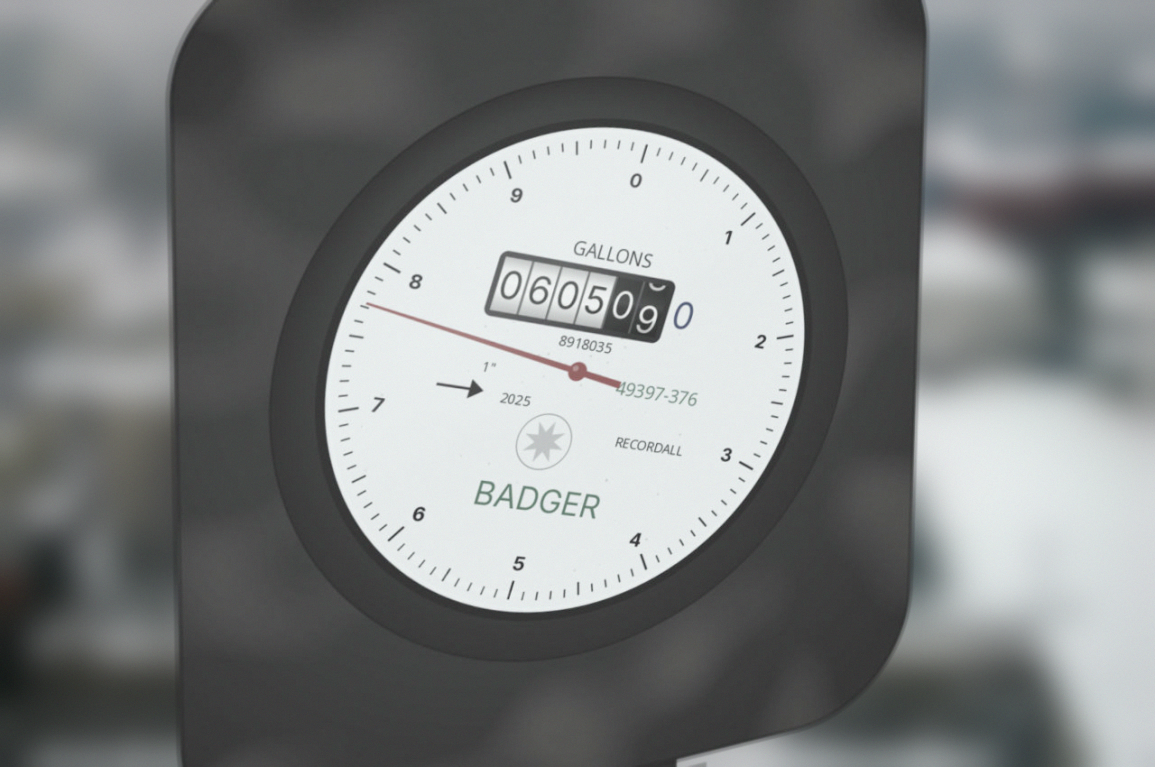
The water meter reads 605087.7 gal
